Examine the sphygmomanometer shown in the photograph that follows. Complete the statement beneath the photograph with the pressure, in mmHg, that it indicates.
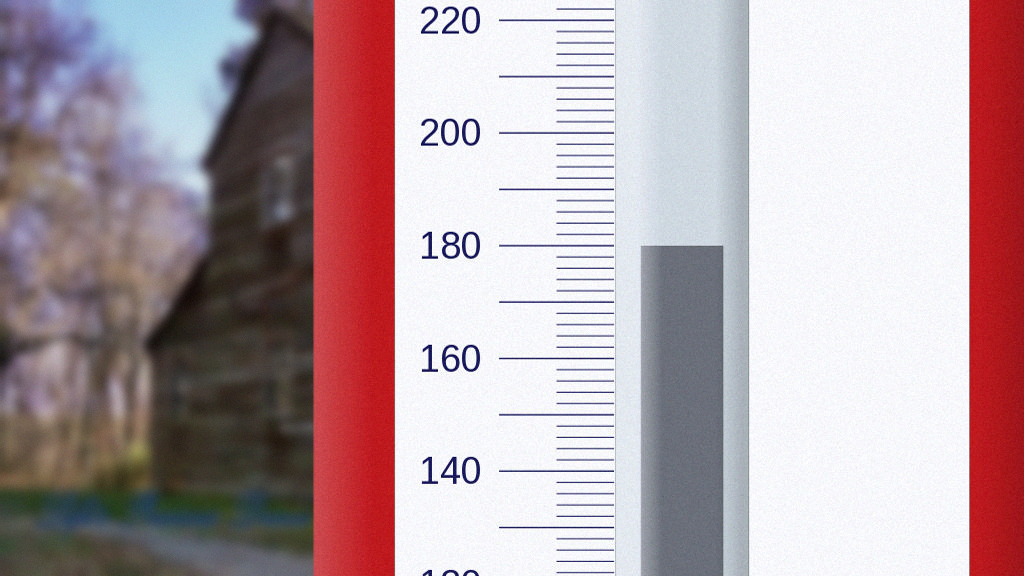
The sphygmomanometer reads 180 mmHg
